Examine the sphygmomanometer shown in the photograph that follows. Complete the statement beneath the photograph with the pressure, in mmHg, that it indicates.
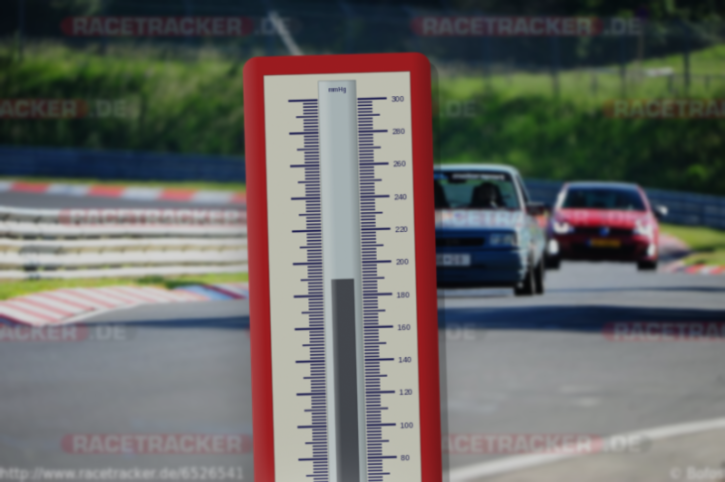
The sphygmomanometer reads 190 mmHg
